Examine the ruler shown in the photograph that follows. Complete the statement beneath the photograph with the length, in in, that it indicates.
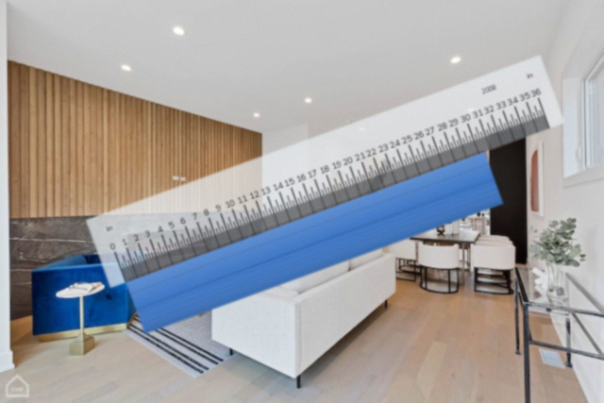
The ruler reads 30.5 in
